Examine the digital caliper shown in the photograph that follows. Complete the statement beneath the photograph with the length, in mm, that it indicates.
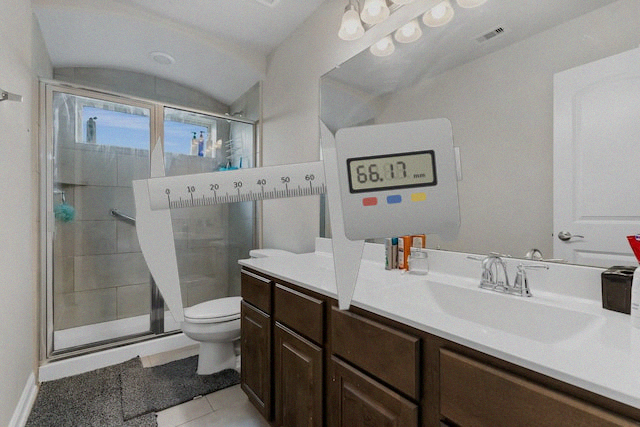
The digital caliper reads 66.17 mm
